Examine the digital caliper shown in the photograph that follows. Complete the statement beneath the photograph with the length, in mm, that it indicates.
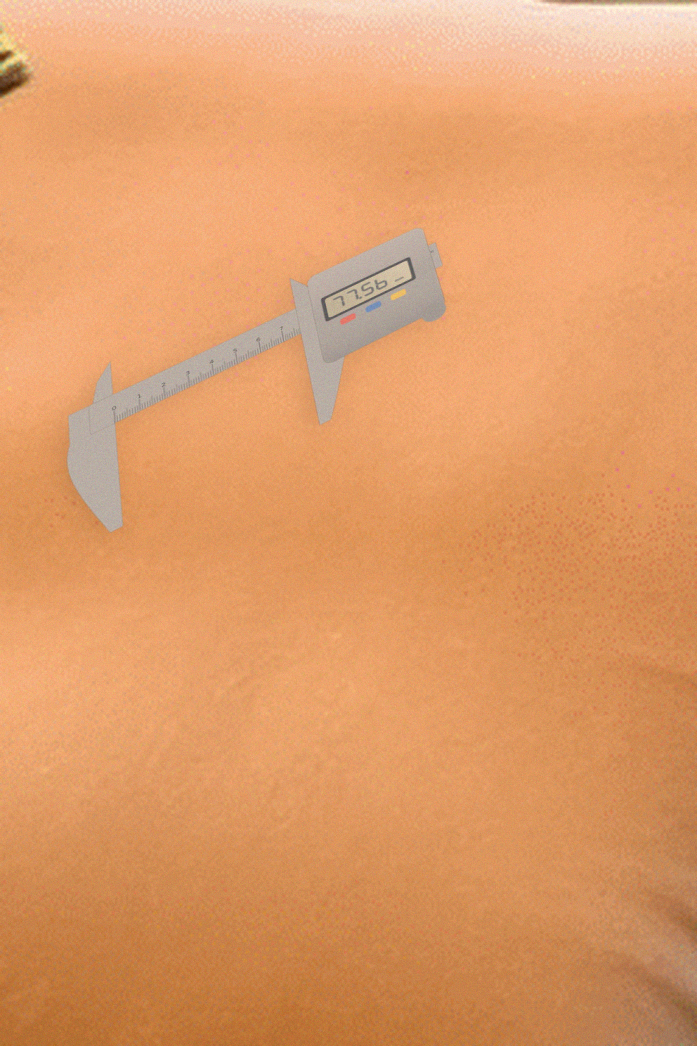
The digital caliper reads 77.56 mm
